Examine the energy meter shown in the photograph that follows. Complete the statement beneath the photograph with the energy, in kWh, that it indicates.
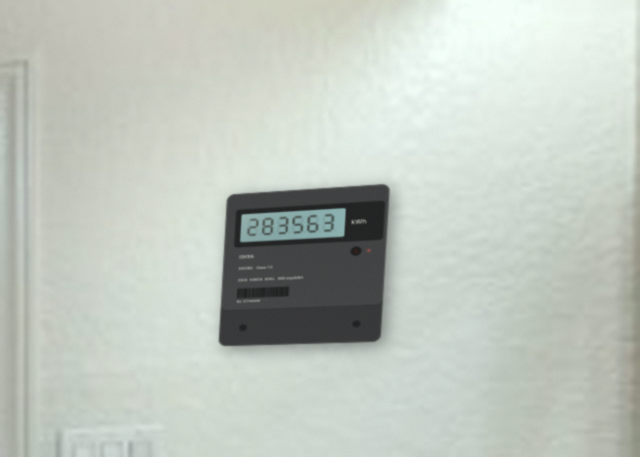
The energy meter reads 283563 kWh
